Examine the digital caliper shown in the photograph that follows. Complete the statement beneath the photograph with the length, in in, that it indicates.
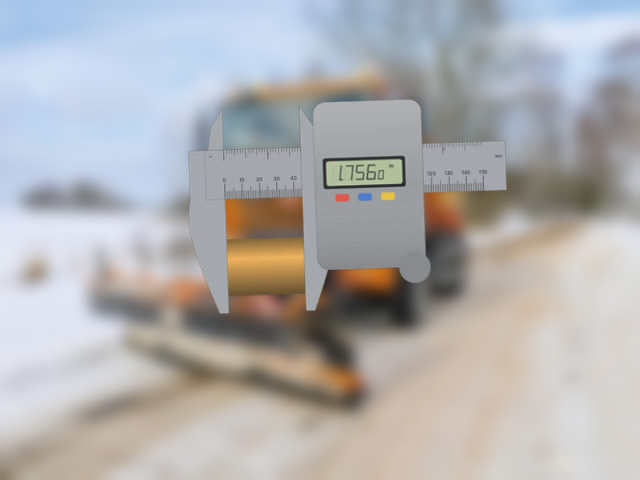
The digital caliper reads 1.7560 in
